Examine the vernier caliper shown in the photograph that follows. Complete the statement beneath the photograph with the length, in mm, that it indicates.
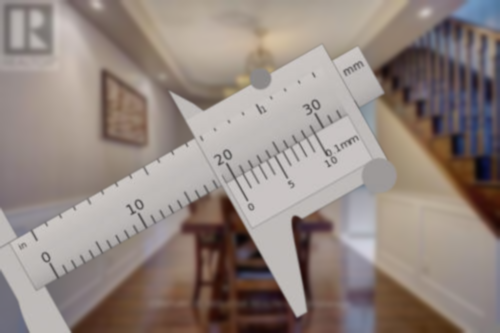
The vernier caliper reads 20.0 mm
